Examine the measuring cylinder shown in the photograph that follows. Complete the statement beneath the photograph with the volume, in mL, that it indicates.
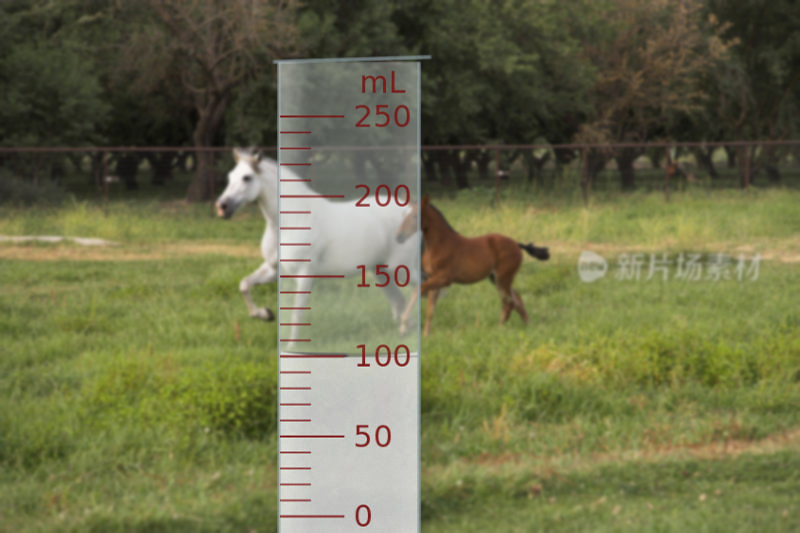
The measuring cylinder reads 100 mL
